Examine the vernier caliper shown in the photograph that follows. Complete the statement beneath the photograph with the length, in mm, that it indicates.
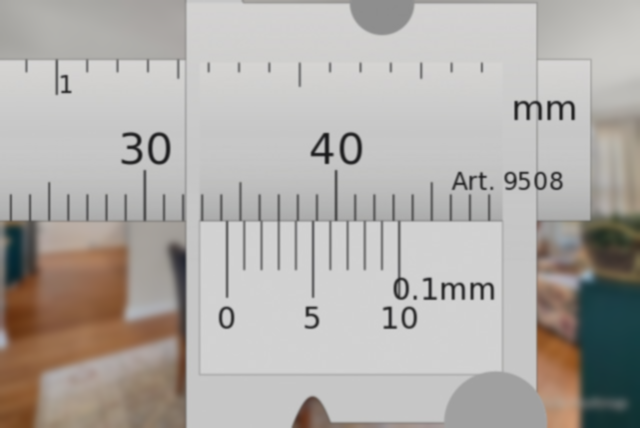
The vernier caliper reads 34.3 mm
